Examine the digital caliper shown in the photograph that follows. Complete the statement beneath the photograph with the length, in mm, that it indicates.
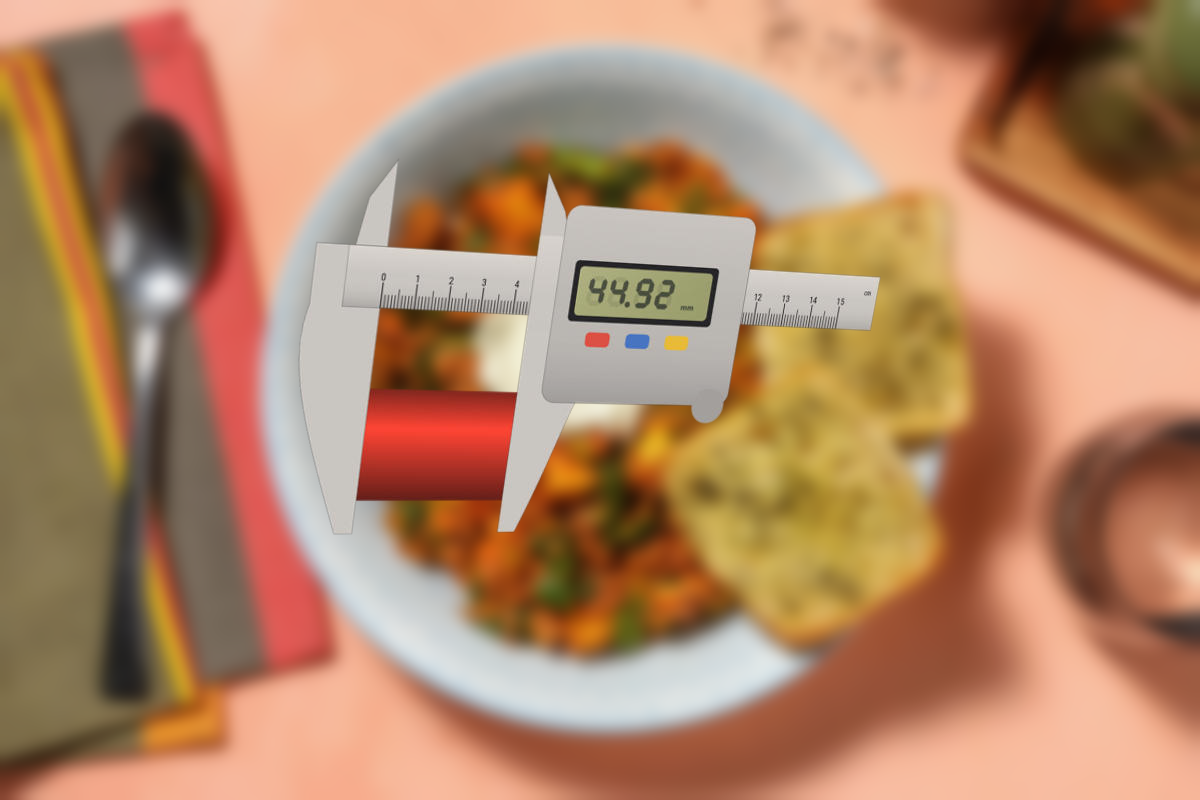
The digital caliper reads 44.92 mm
